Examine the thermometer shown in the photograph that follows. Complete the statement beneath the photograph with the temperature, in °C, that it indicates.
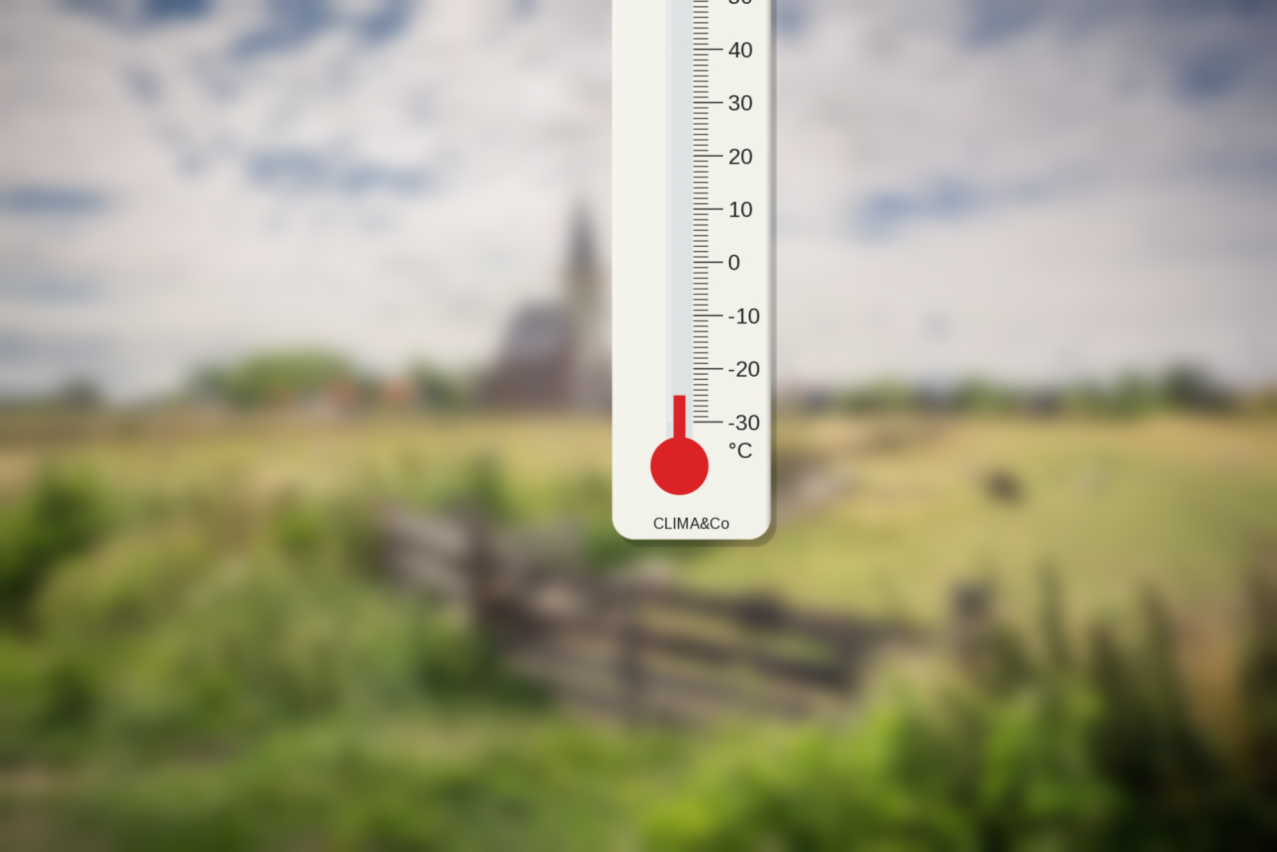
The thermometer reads -25 °C
